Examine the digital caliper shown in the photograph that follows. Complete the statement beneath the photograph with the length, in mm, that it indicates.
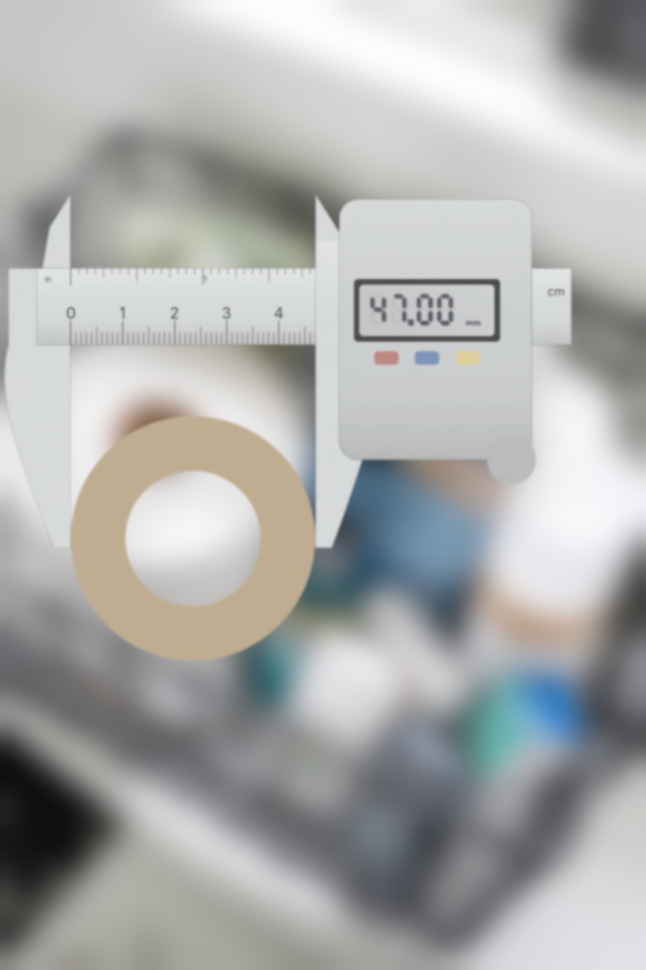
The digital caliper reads 47.00 mm
